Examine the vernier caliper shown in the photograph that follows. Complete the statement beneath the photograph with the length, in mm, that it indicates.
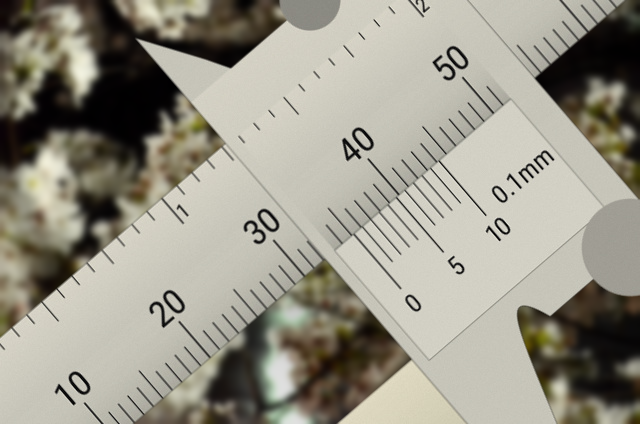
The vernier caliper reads 35.2 mm
